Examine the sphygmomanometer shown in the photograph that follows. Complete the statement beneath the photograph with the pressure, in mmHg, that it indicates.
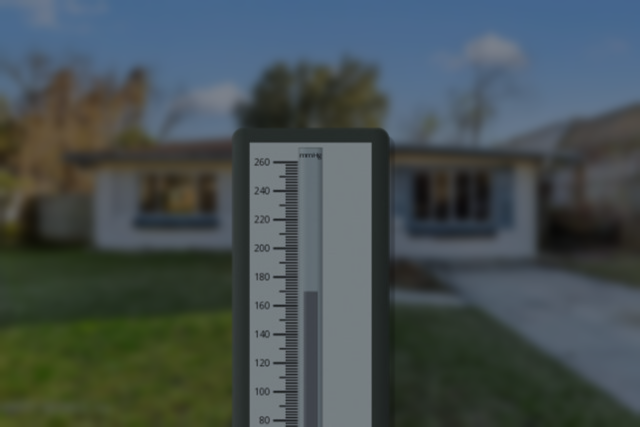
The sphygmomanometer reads 170 mmHg
